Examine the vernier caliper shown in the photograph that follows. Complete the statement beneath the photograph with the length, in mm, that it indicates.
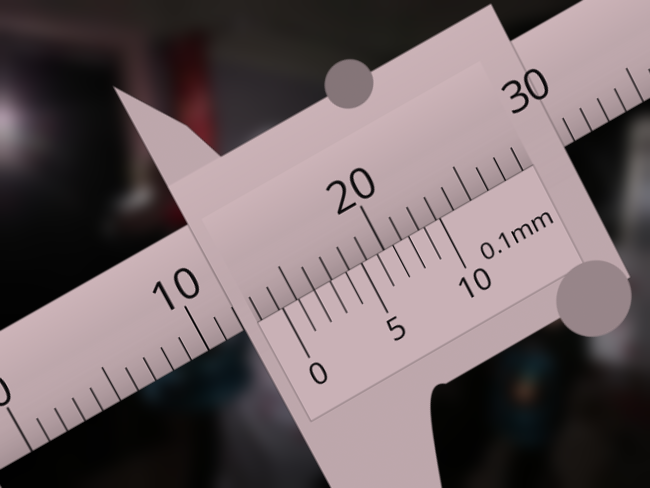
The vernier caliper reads 14.2 mm
